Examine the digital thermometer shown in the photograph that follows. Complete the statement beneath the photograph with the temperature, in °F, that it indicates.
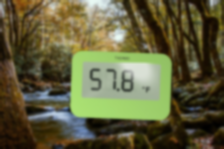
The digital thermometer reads 57.8 °F
